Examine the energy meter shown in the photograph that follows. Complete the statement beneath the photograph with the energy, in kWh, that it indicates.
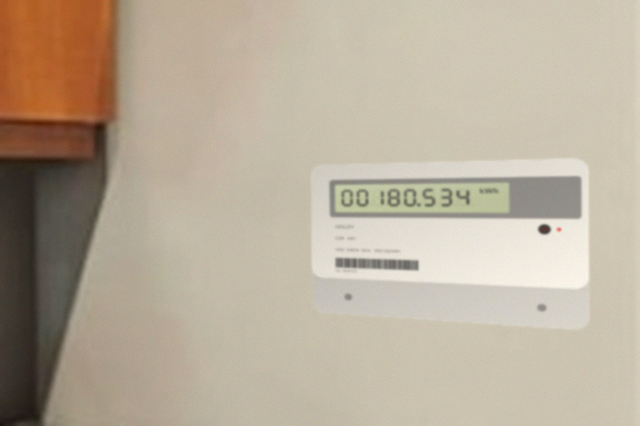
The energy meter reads 180.534 kWh
